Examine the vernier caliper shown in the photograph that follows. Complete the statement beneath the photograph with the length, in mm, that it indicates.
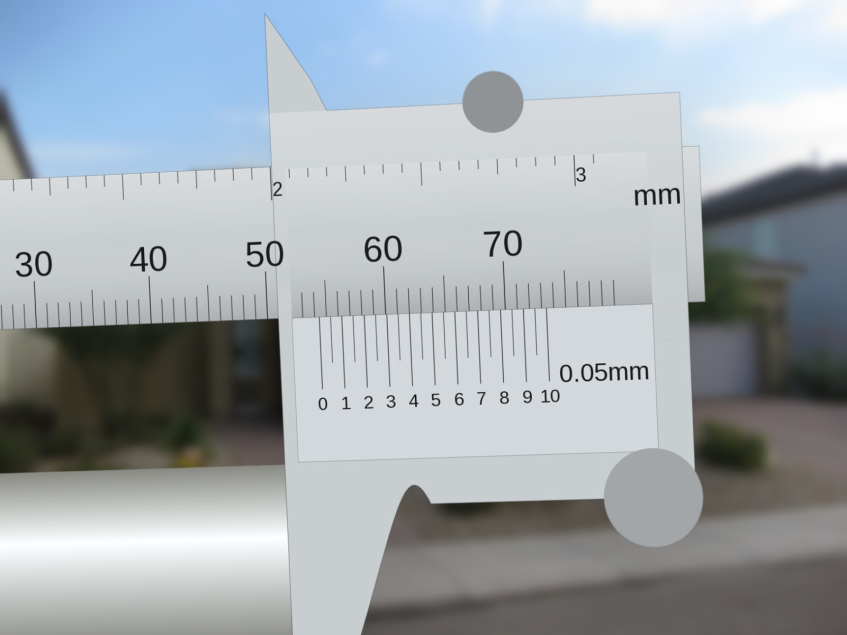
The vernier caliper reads 54.4 mm
